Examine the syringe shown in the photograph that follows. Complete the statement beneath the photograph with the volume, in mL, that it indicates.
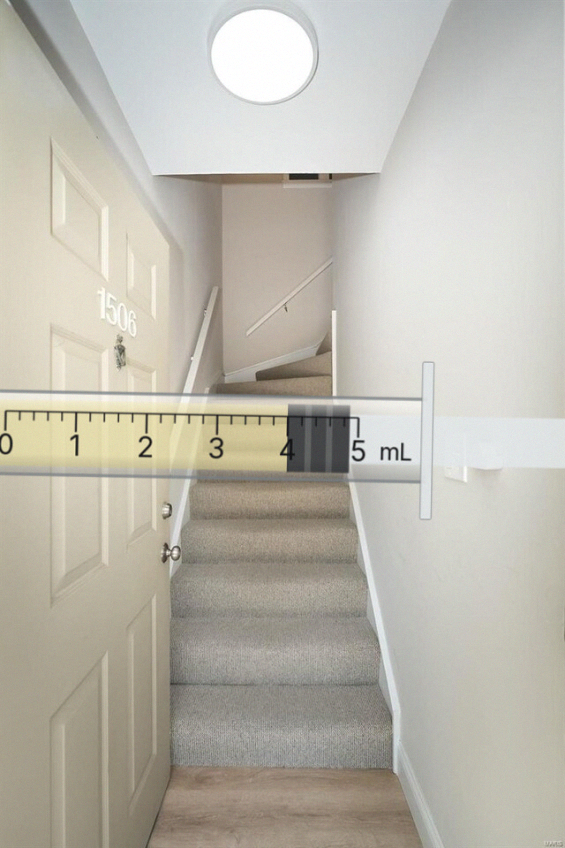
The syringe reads 4 mL
